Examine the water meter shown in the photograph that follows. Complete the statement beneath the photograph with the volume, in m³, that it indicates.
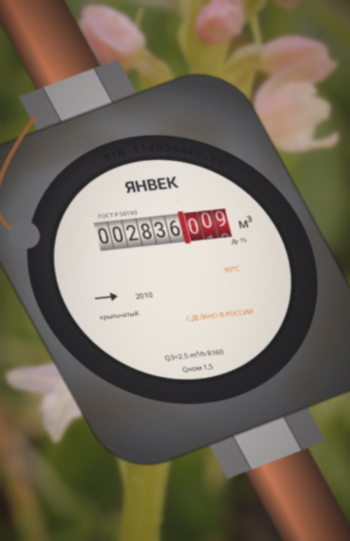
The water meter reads 2836.009 m³
